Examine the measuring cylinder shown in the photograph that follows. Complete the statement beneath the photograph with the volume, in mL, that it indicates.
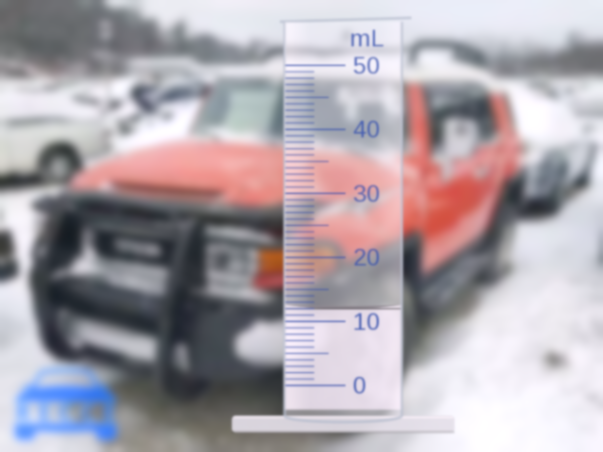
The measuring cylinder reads 12 mL
